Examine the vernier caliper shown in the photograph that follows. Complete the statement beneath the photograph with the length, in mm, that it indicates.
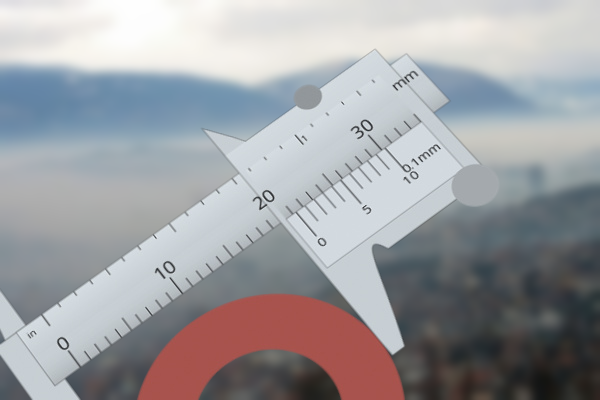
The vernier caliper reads 21.3 mm
